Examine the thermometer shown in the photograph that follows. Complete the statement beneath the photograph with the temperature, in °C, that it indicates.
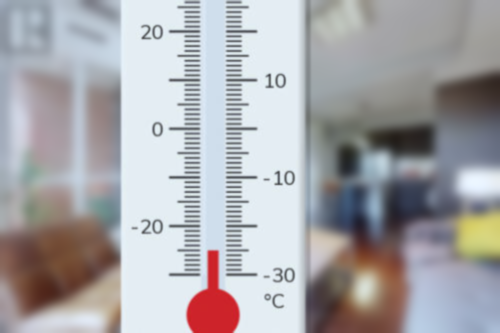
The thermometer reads -25 °C
